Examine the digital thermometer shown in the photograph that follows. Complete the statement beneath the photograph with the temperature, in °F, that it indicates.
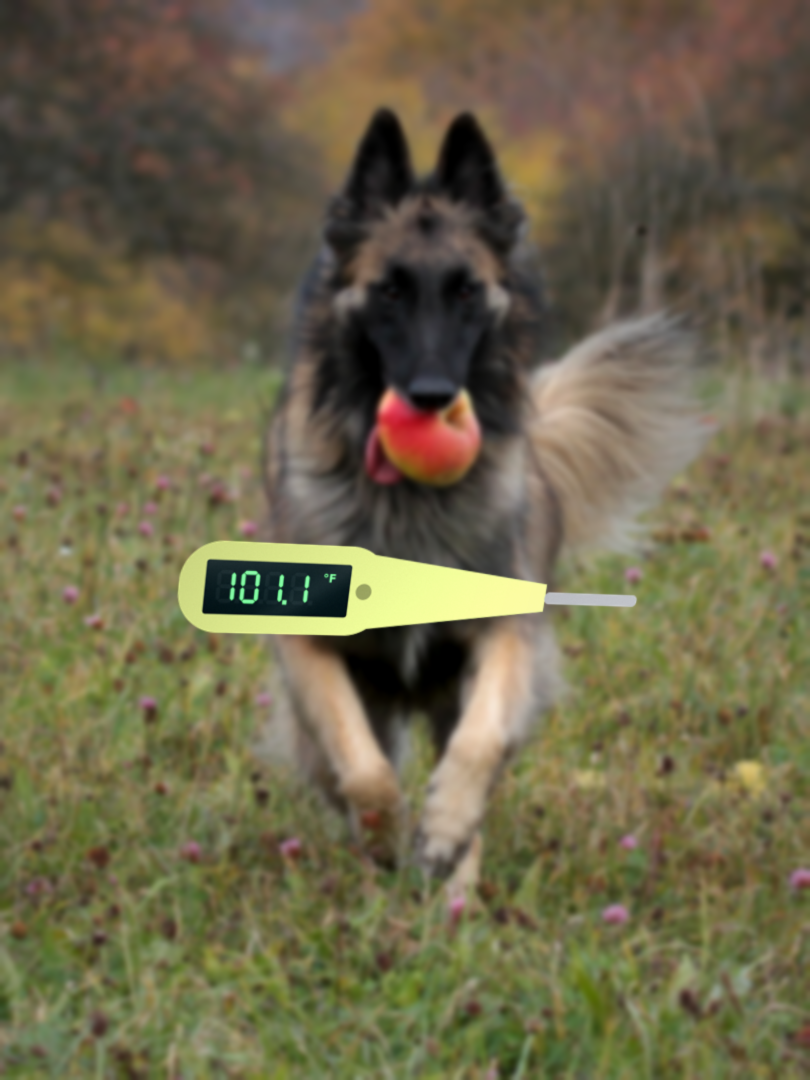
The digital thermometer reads 101.1 °F
